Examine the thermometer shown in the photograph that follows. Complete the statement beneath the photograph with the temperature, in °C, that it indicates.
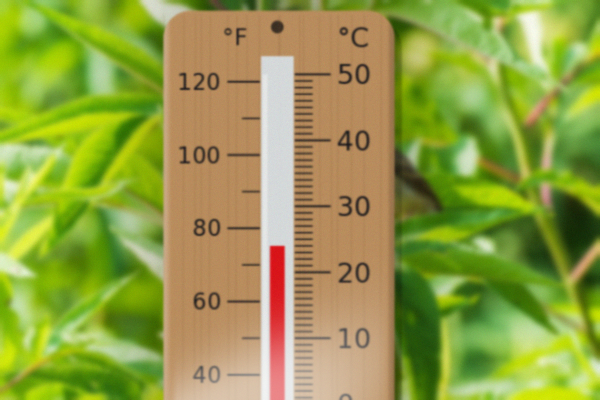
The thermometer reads 24 °C
